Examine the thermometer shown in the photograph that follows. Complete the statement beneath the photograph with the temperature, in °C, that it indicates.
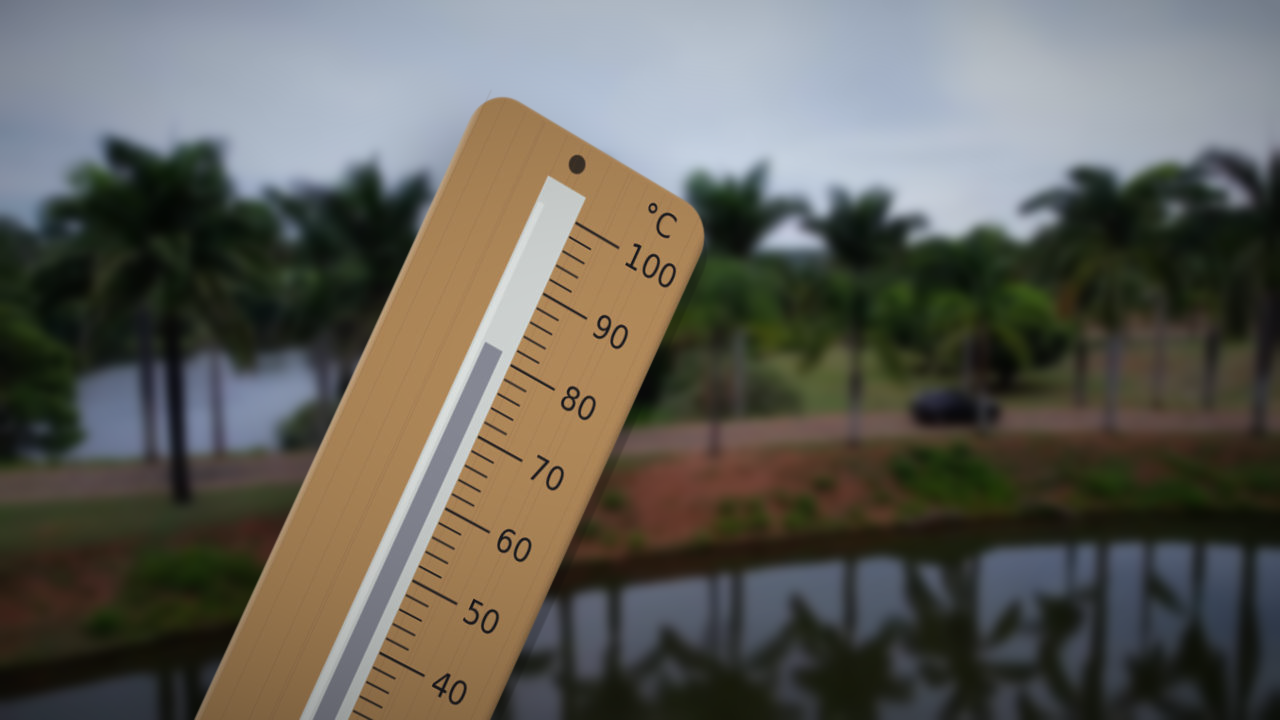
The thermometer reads 81 °C
